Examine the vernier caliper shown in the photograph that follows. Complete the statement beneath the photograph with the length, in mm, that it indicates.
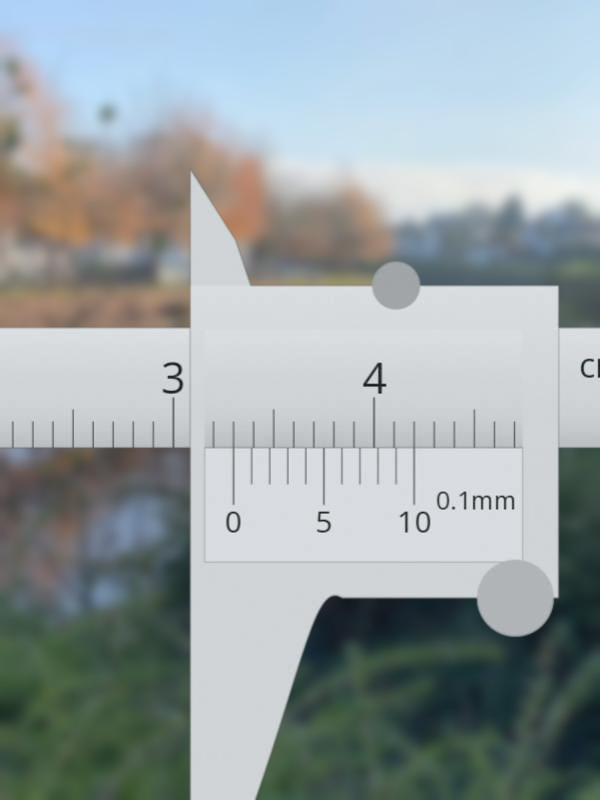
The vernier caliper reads 33.0 mm
